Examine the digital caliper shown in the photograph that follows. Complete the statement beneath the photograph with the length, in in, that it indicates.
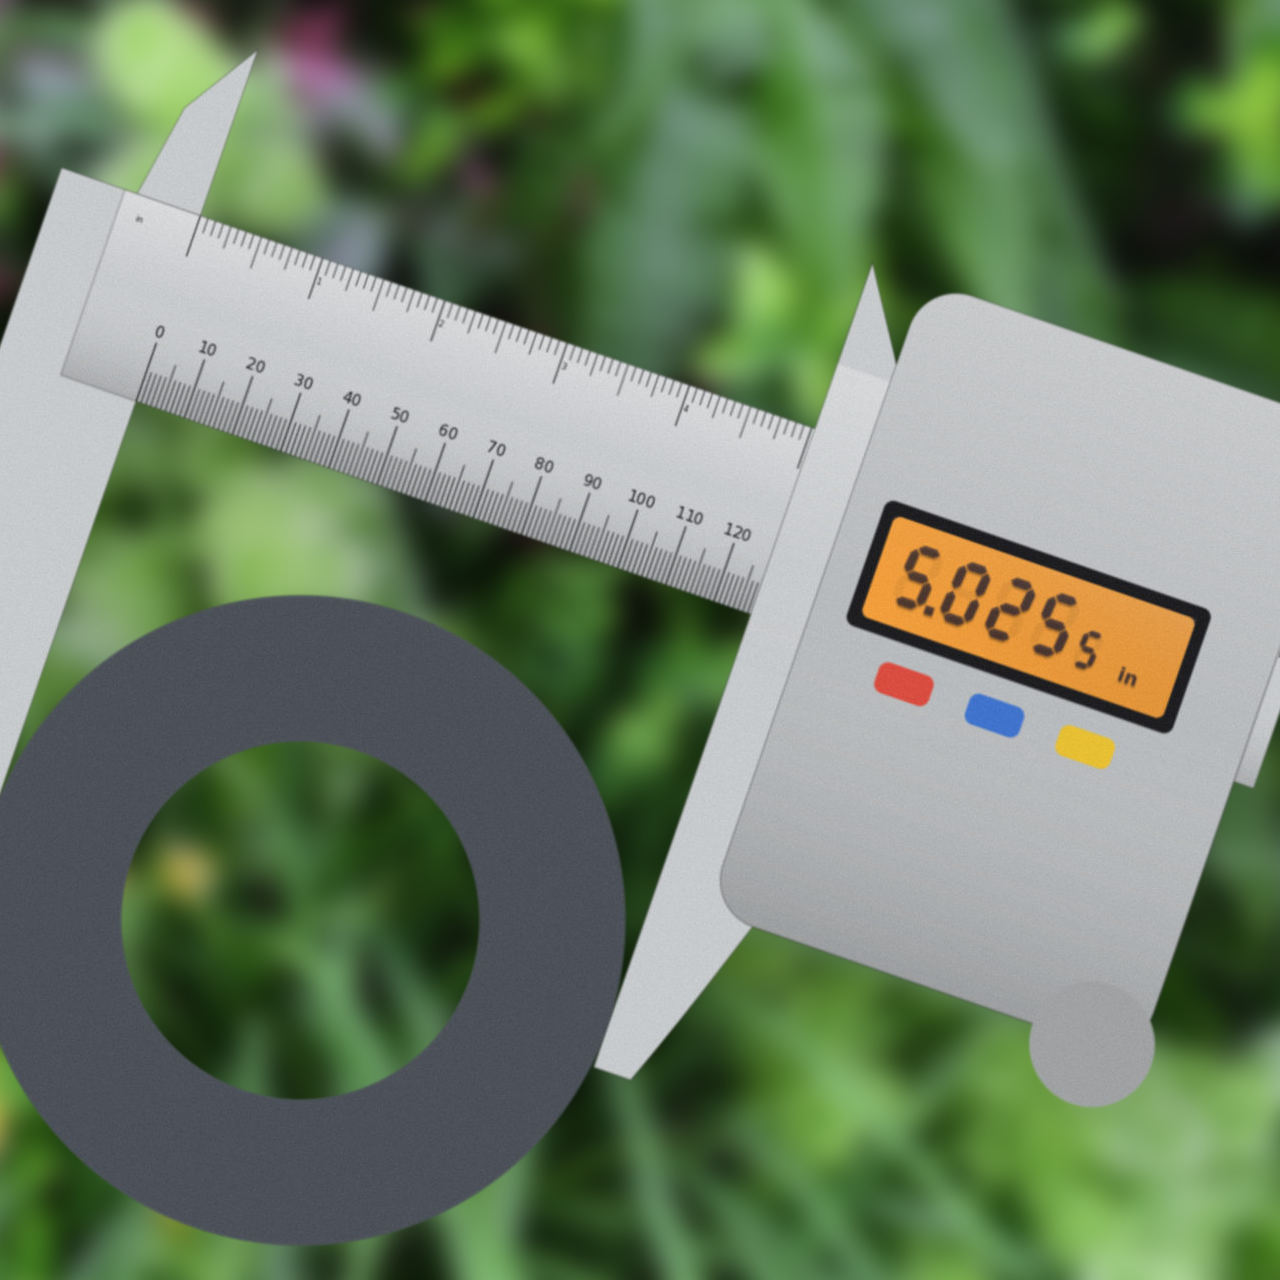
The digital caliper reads 5.0255 in
